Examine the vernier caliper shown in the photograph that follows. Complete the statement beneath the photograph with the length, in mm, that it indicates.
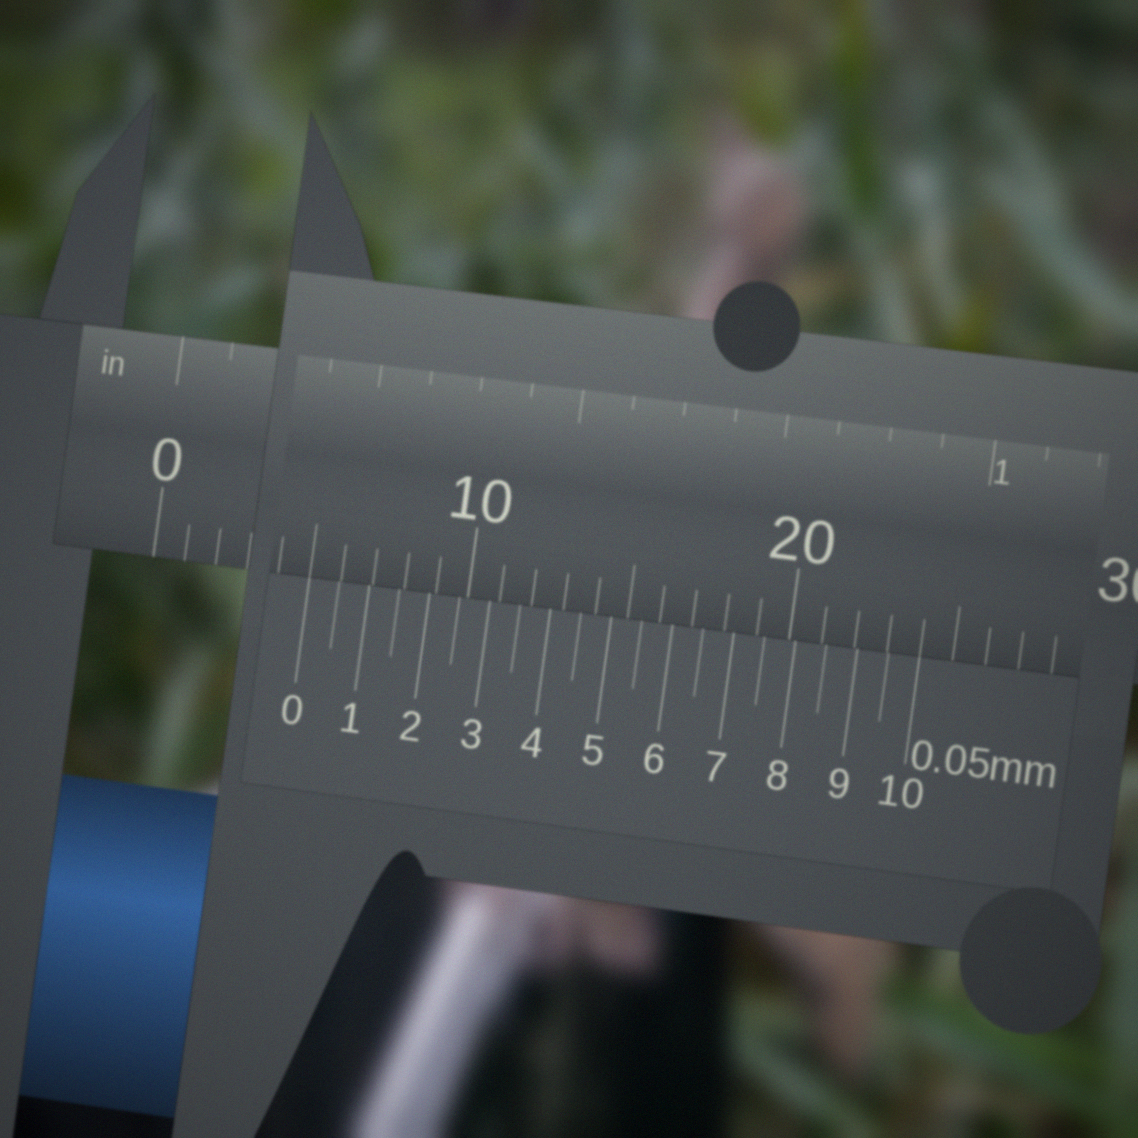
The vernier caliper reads 5.00 mm
